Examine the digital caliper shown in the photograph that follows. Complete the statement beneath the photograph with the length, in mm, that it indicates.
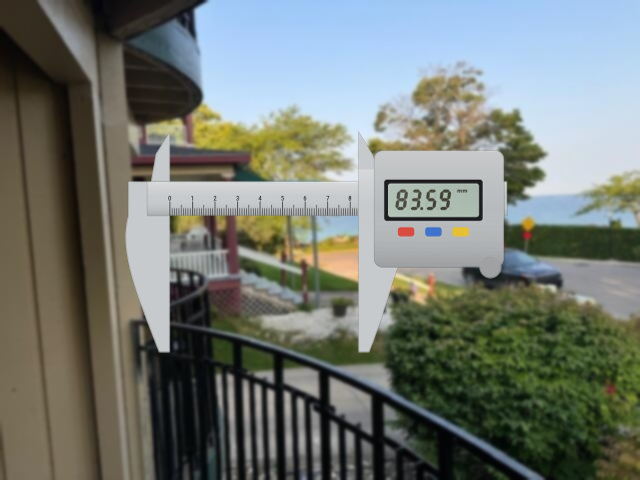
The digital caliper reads 83.59 mm
